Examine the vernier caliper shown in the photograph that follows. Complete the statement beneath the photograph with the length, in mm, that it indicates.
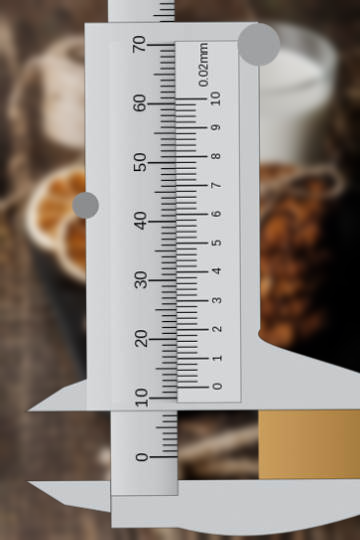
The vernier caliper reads 11.8 mm
